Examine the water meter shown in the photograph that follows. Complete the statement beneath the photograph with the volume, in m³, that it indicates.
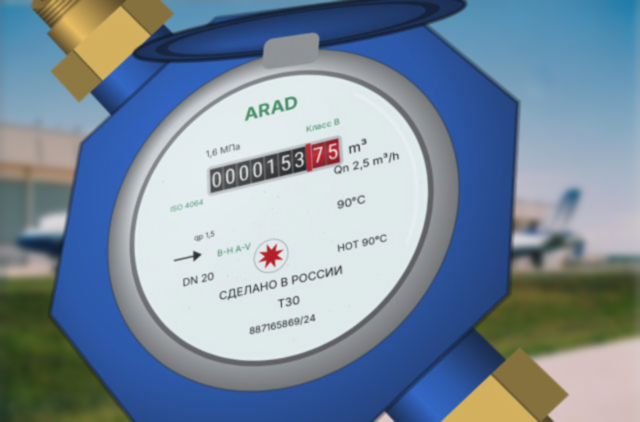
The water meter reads 153.75 m³
